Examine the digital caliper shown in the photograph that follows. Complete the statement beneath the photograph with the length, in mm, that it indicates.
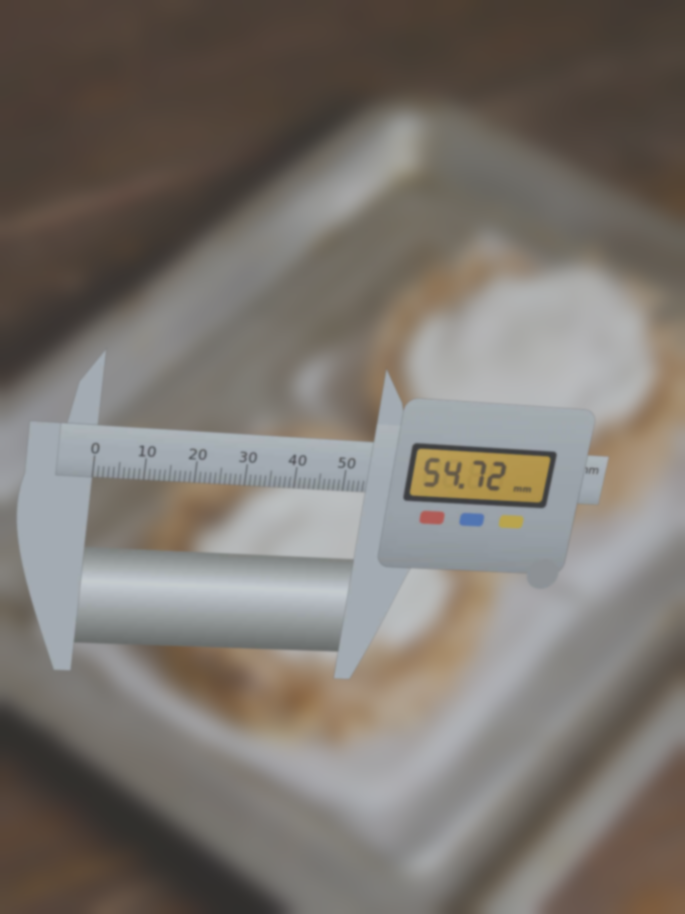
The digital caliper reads 54.72 mm
